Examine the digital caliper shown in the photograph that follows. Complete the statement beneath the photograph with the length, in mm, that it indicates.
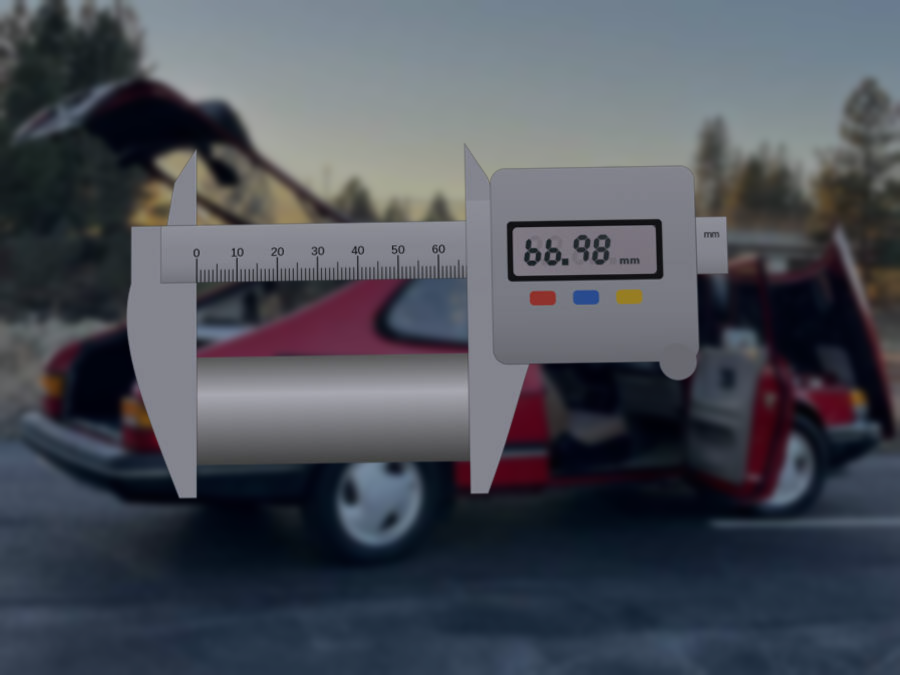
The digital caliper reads 66.98 mm
